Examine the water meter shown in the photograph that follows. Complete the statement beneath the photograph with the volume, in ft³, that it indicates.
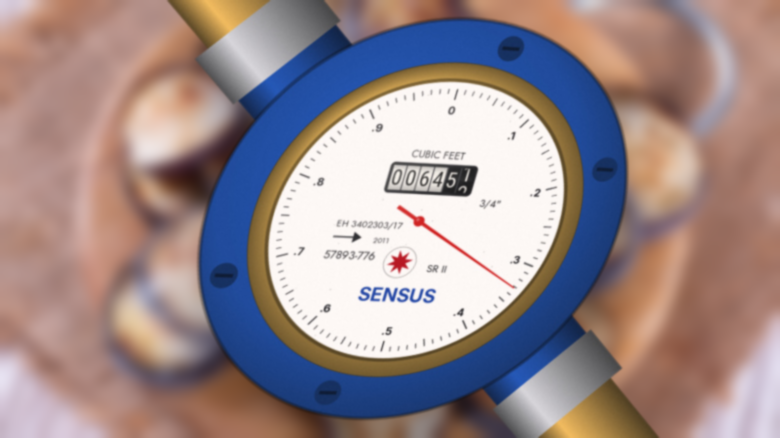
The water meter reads 6451.33 ft³
